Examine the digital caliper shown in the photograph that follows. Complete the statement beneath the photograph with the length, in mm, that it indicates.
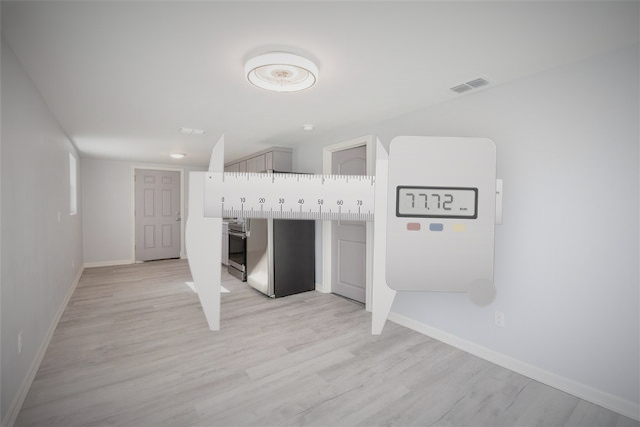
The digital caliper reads 77.72 mm
